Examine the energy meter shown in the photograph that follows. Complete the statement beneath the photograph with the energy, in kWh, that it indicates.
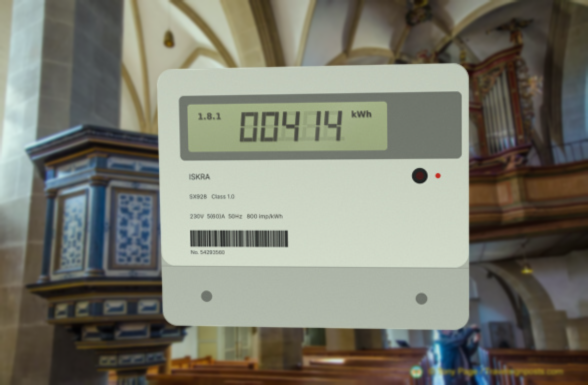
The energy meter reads 414 kWh
